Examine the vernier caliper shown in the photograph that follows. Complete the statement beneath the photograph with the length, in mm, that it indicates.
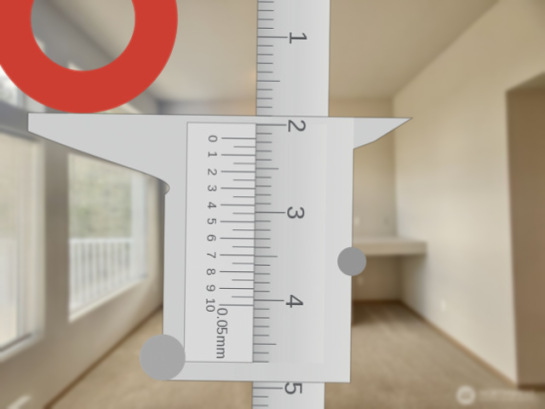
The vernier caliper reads 21.6 mm
